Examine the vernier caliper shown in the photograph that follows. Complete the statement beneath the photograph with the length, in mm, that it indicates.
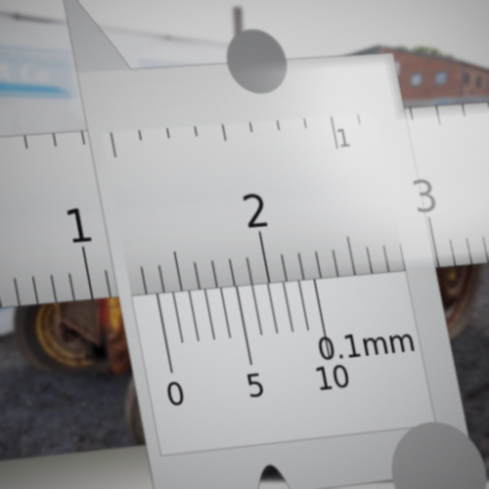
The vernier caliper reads 13.6 mm
